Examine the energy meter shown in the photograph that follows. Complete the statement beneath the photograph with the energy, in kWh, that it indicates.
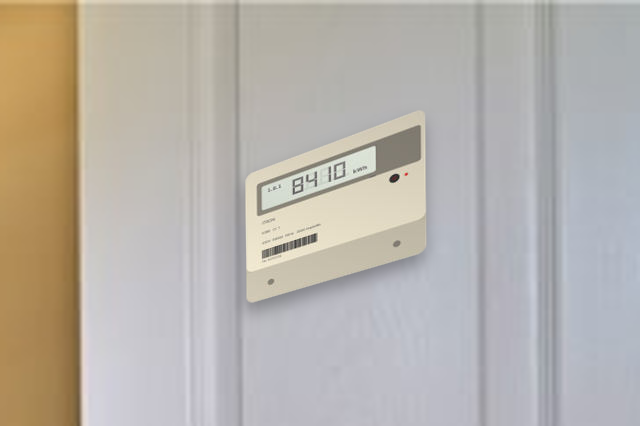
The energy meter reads 8410 kWh
